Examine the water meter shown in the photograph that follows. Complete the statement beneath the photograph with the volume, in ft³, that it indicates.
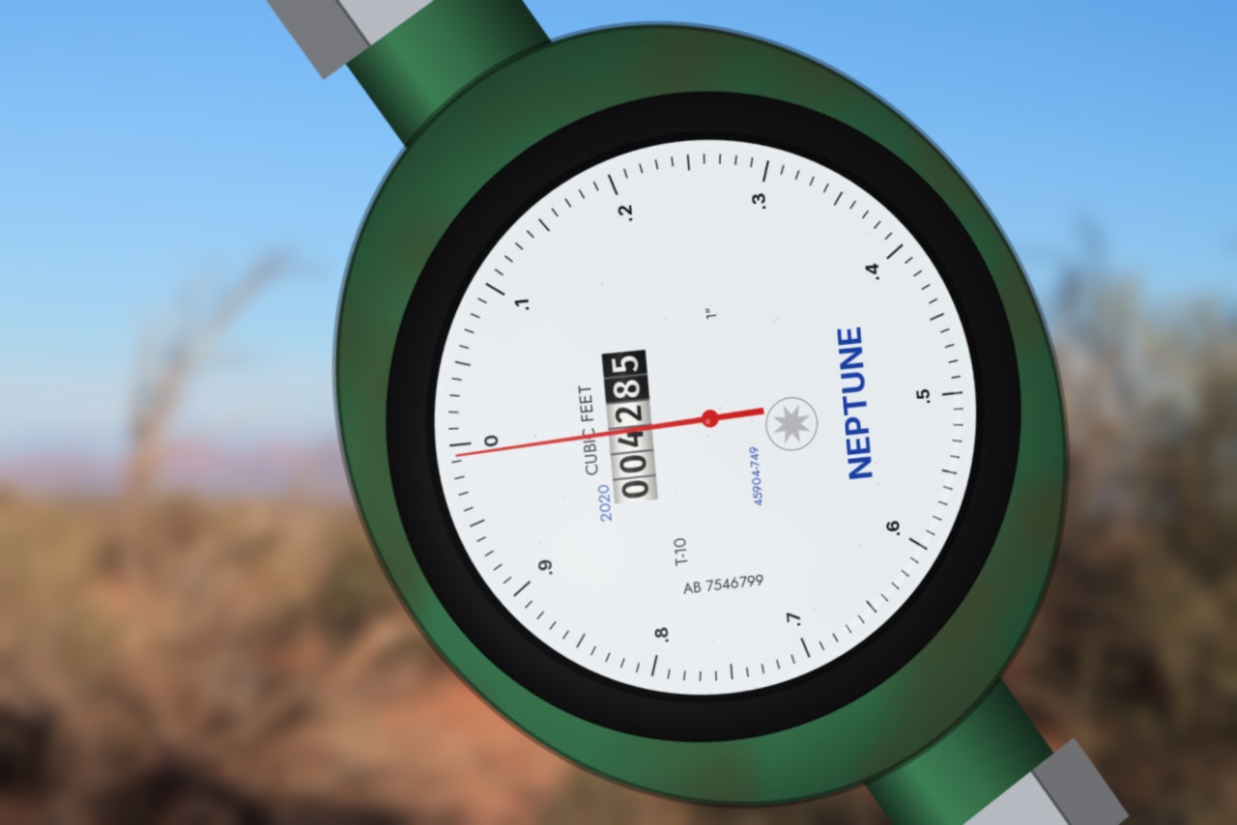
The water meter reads 4284.99 ft³
